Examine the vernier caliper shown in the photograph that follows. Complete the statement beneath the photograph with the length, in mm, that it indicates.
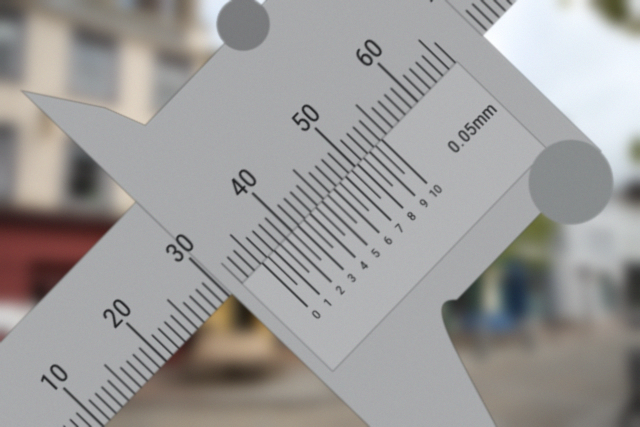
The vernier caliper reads 35.2 mm
